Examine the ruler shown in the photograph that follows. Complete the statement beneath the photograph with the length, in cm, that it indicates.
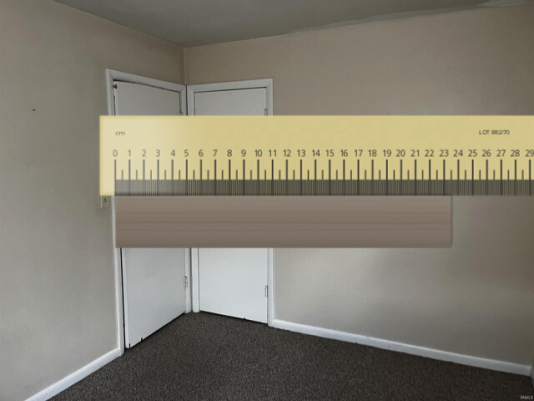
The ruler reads 23.5 cm
